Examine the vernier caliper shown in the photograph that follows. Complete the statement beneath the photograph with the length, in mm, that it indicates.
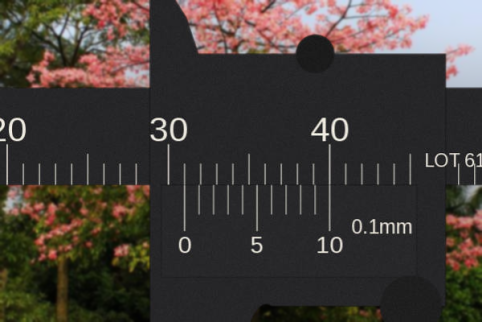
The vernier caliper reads 31.0 mm
